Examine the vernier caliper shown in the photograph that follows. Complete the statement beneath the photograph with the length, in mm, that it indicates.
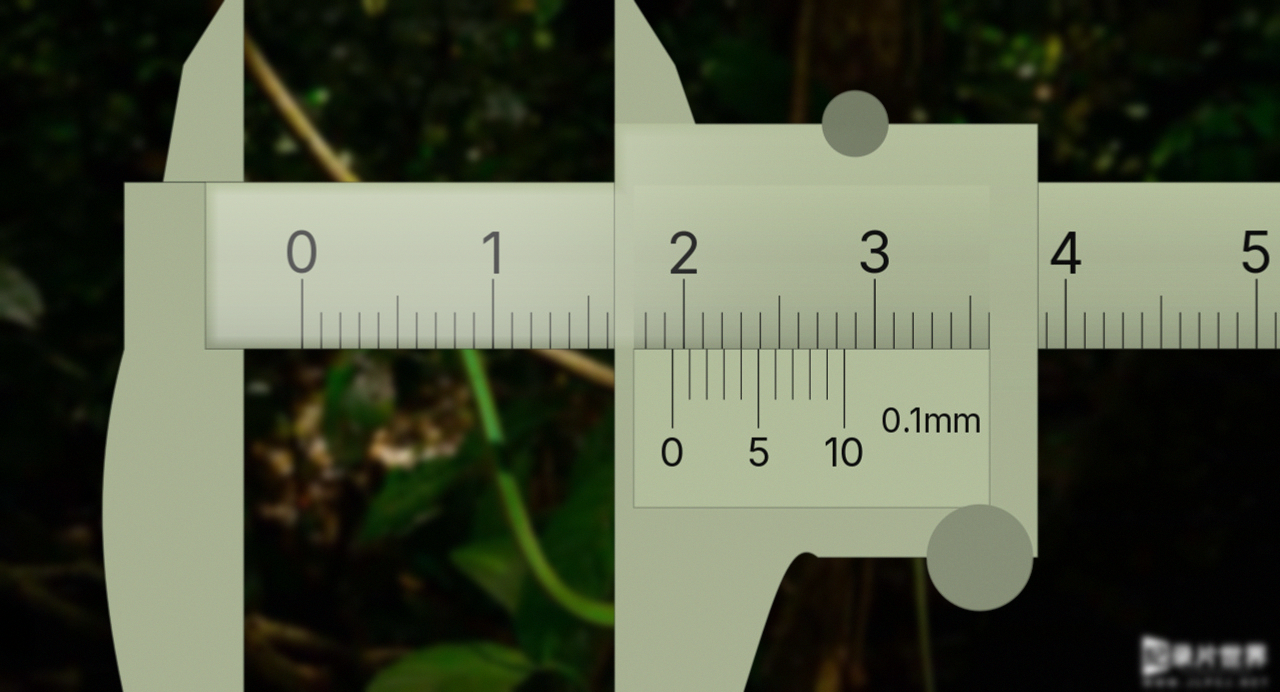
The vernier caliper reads 19.4 mm
